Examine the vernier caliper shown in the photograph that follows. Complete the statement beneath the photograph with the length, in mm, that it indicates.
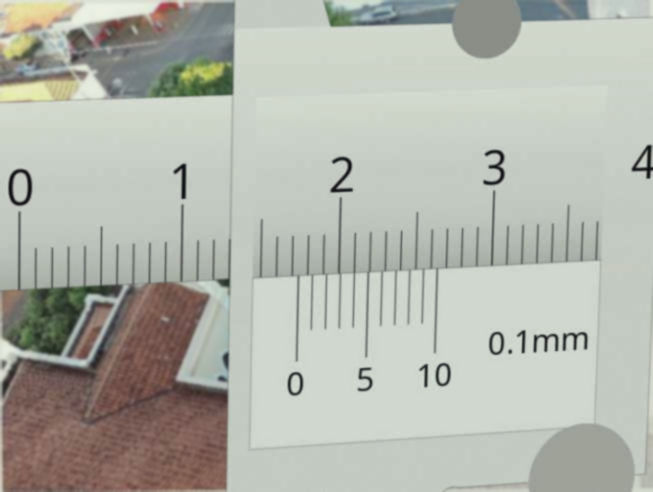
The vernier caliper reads 17.4 mm
